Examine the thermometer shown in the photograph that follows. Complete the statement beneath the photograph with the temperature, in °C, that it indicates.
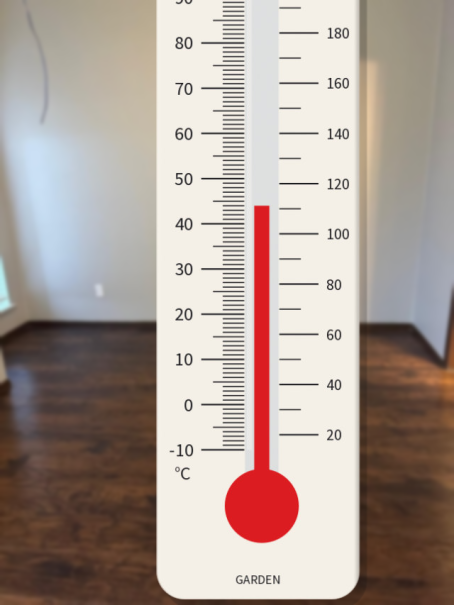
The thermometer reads 44 °C
